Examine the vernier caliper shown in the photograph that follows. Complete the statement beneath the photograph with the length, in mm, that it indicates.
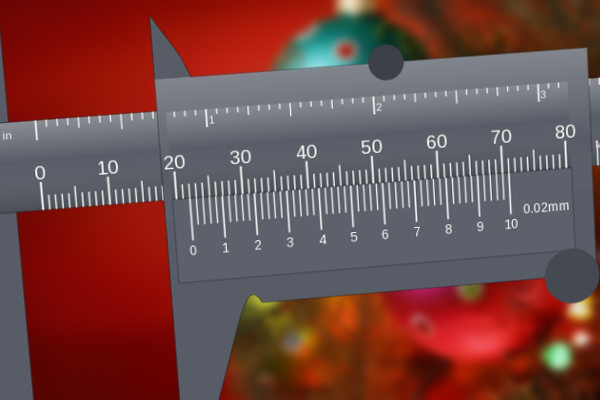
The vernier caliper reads 22.0 mm
